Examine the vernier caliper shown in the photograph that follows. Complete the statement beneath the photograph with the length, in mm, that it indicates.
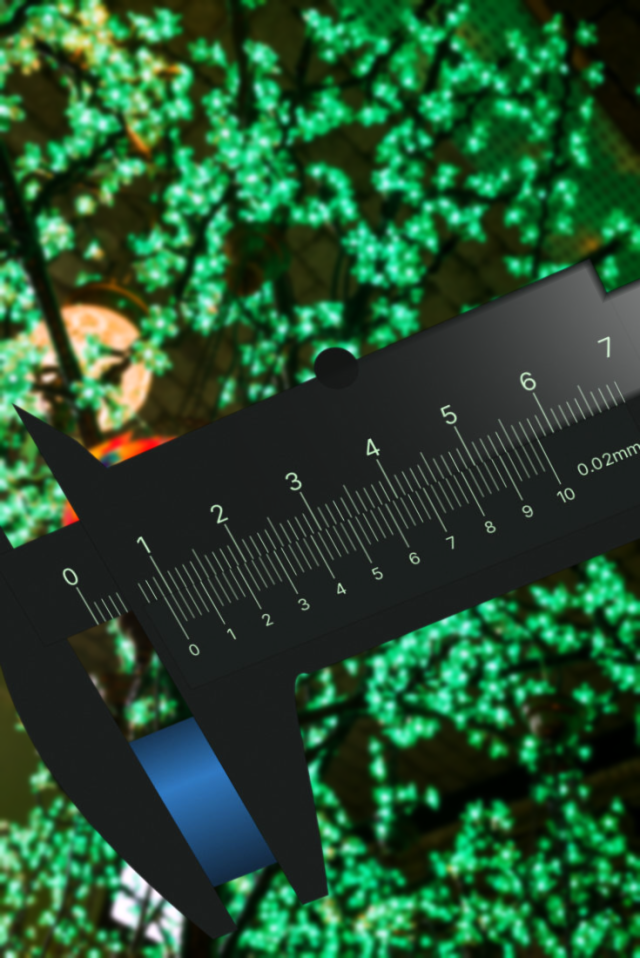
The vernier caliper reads 9.0 mm
